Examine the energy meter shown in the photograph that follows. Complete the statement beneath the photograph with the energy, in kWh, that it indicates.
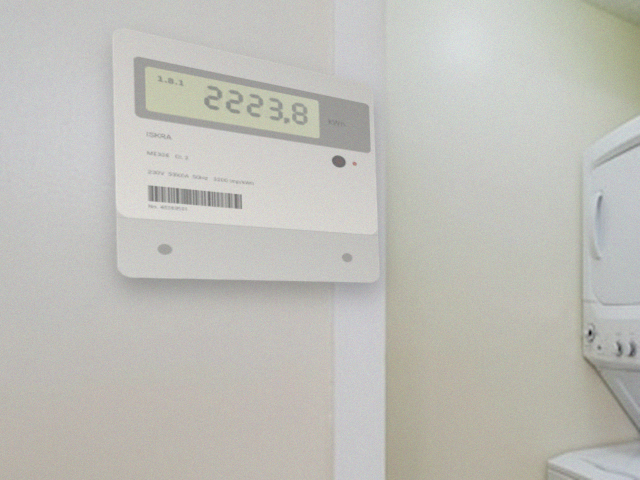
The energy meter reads 2223.8 kWh
